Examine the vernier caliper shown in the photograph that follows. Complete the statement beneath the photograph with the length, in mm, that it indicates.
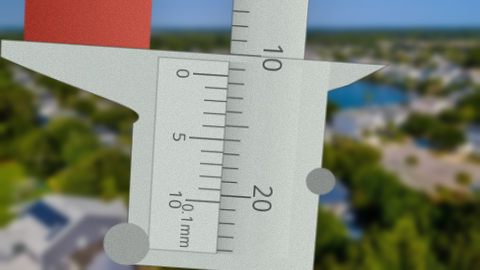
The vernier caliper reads 11.5 mm
